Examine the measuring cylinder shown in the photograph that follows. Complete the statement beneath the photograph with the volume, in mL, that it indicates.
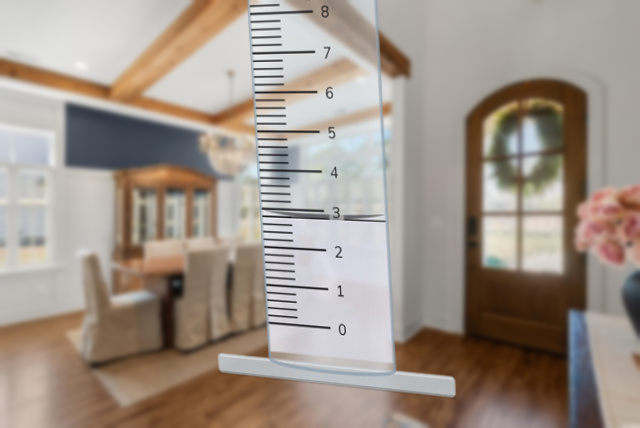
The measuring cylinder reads 2.8 mL
